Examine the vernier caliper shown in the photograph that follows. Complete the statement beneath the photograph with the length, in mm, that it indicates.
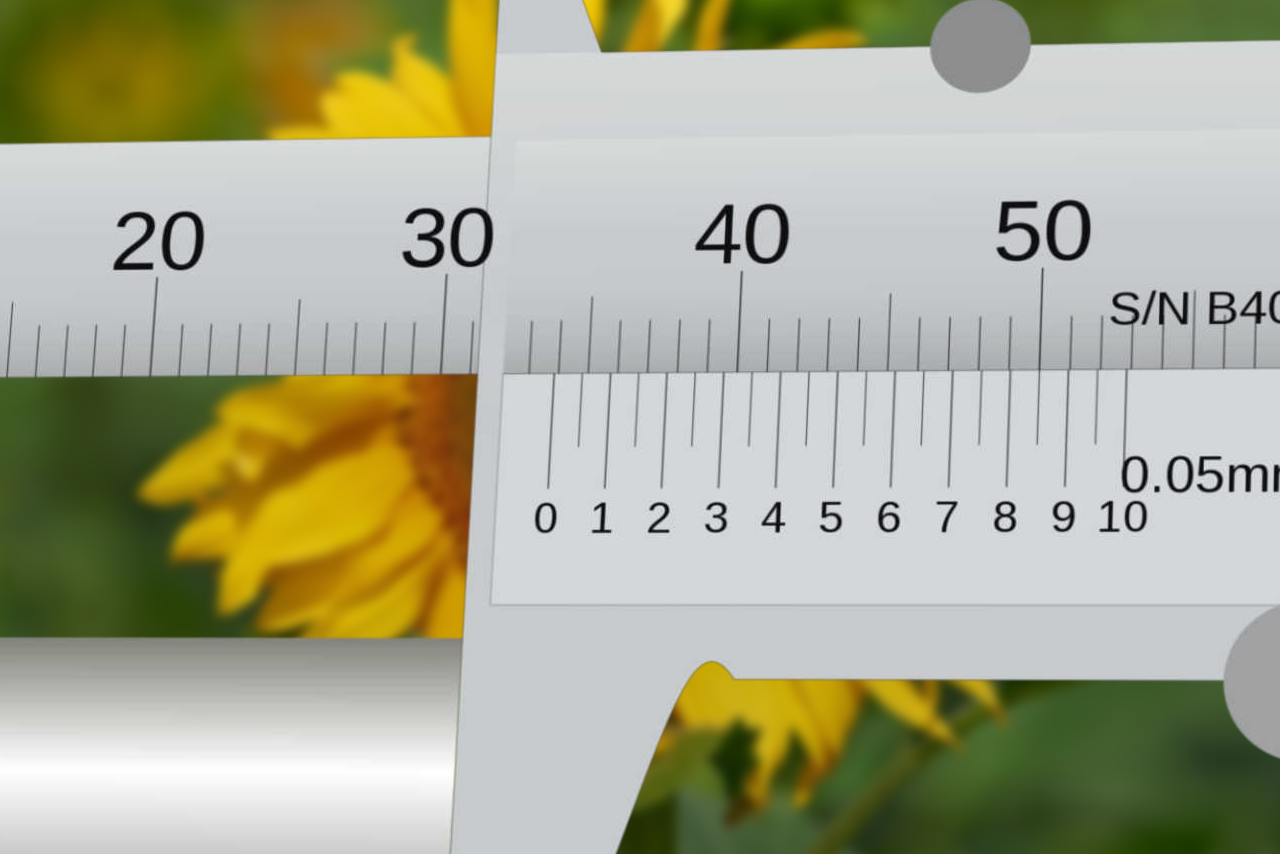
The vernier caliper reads 33.85 mm
